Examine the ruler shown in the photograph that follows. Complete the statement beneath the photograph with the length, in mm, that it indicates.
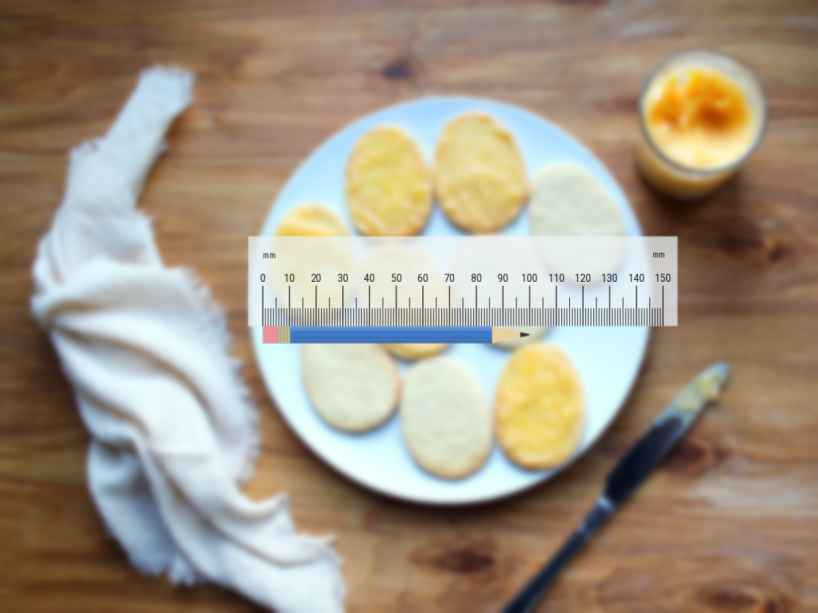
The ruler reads 100 mm
